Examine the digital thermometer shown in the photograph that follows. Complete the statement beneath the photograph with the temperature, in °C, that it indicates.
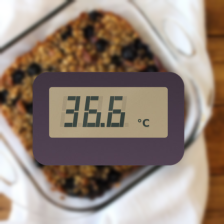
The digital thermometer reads 36.6 °C
